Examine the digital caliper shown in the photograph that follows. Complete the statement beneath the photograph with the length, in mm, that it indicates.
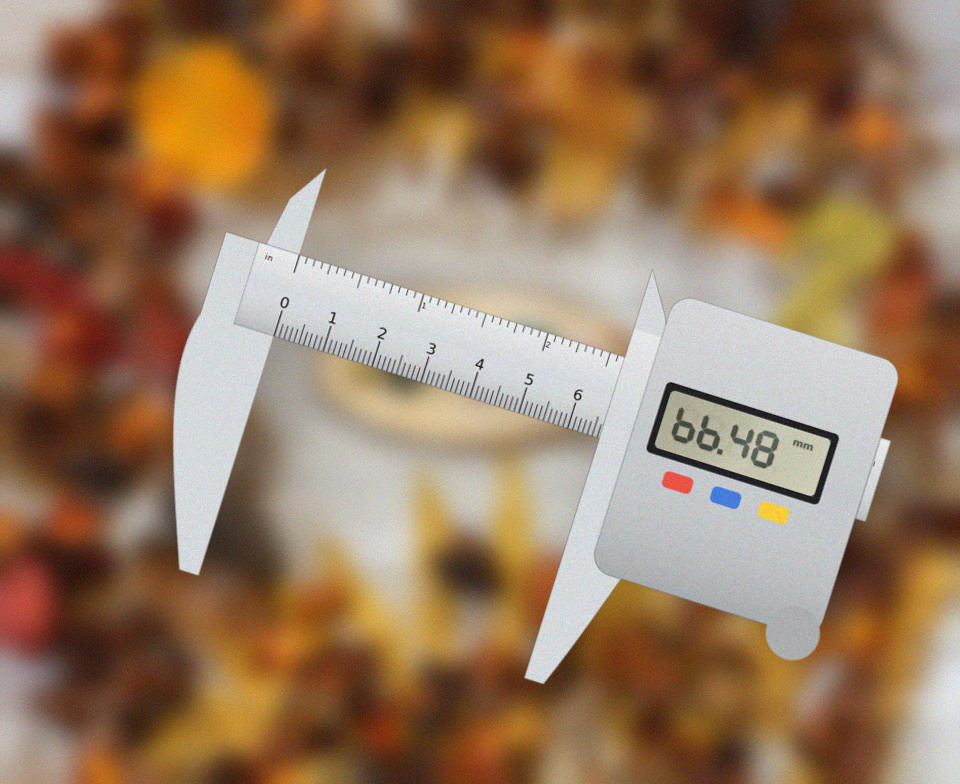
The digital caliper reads 66.48 mm
